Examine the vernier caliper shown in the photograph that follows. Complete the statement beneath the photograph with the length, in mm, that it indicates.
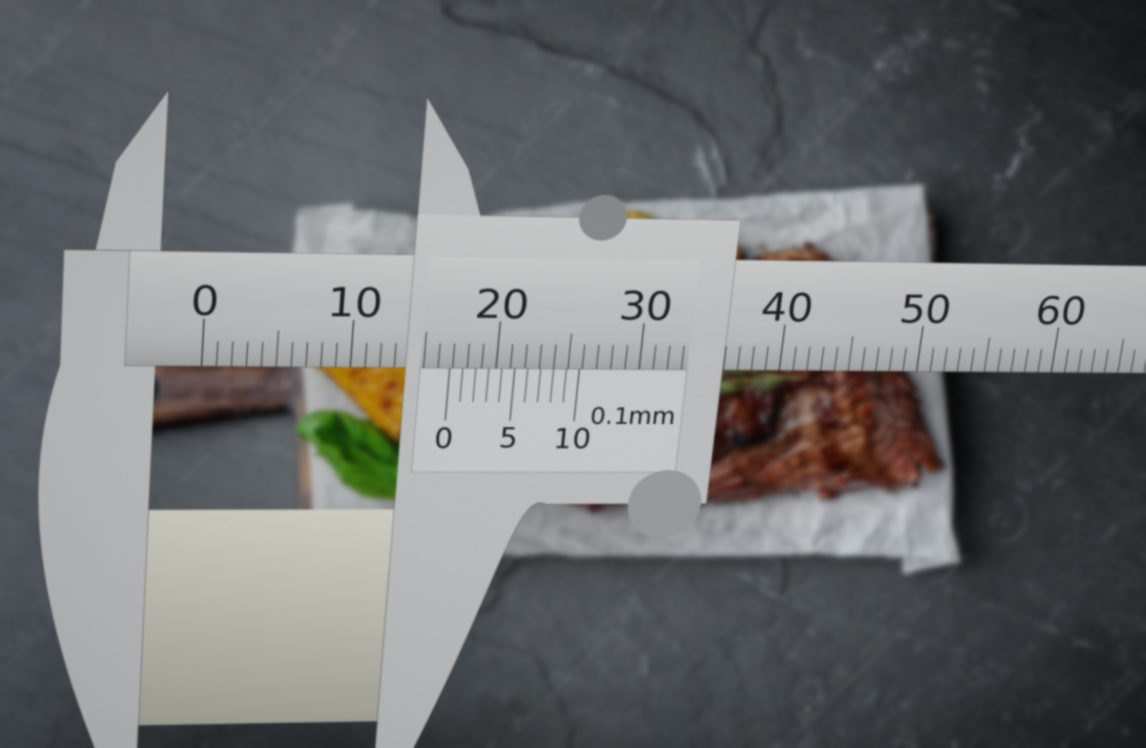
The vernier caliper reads 16.8 mm
